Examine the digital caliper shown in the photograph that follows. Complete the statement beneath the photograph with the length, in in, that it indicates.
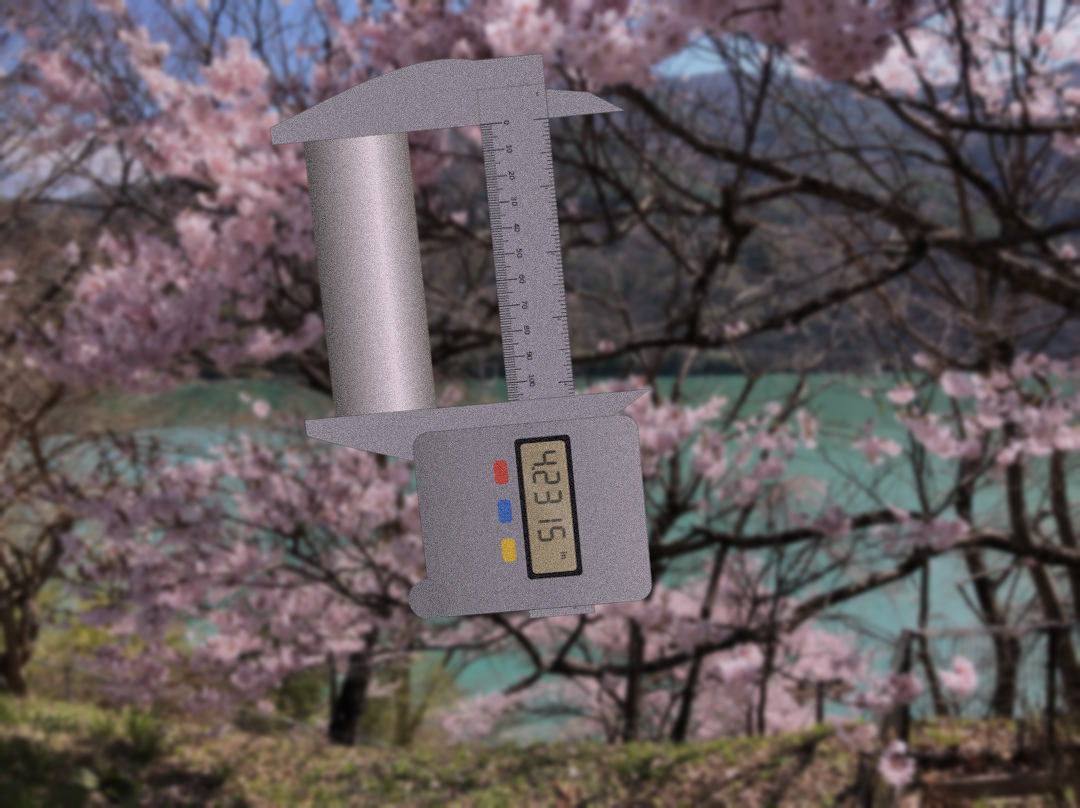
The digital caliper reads 4.2315 in
